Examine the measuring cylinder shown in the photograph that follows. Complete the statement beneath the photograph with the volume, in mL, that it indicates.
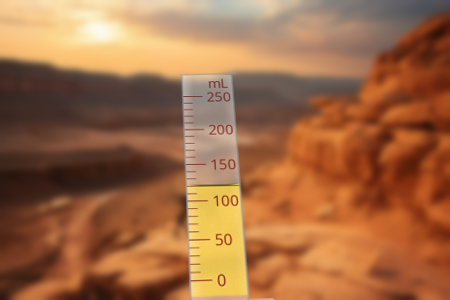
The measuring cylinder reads 120 mL
